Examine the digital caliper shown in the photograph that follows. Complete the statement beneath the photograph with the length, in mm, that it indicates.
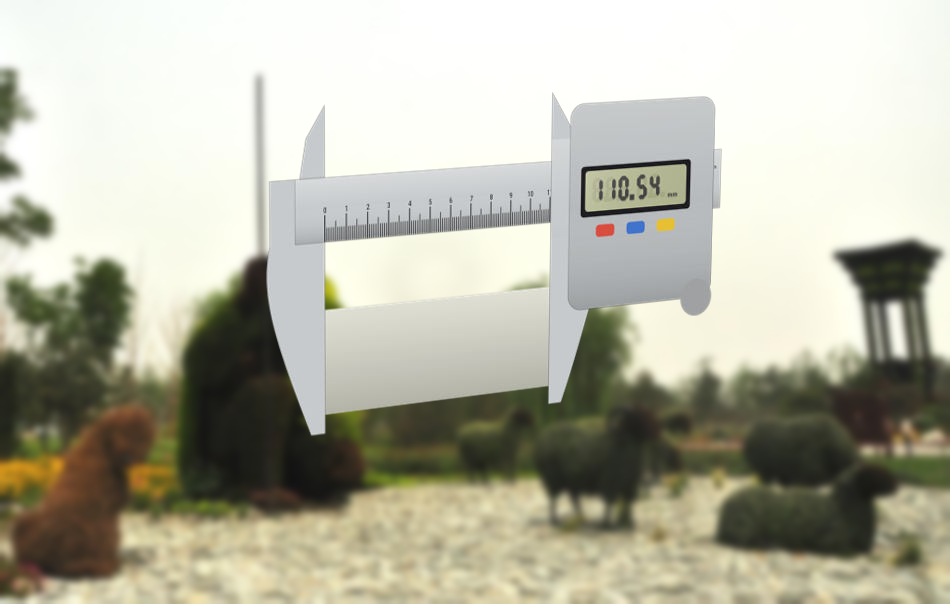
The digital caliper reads 110.54 mm
